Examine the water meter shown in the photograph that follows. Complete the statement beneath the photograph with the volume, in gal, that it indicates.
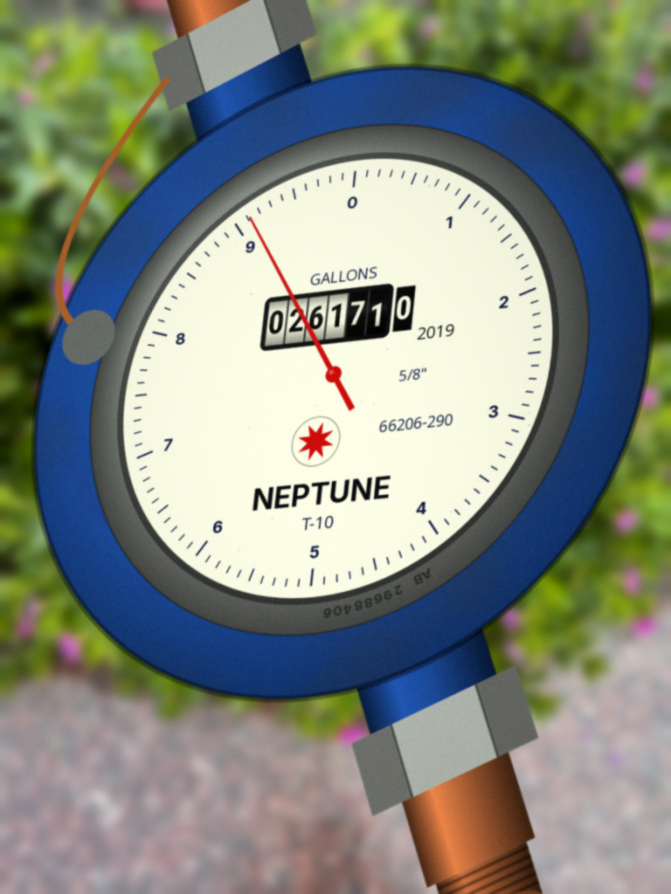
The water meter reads 261709.1 gal
